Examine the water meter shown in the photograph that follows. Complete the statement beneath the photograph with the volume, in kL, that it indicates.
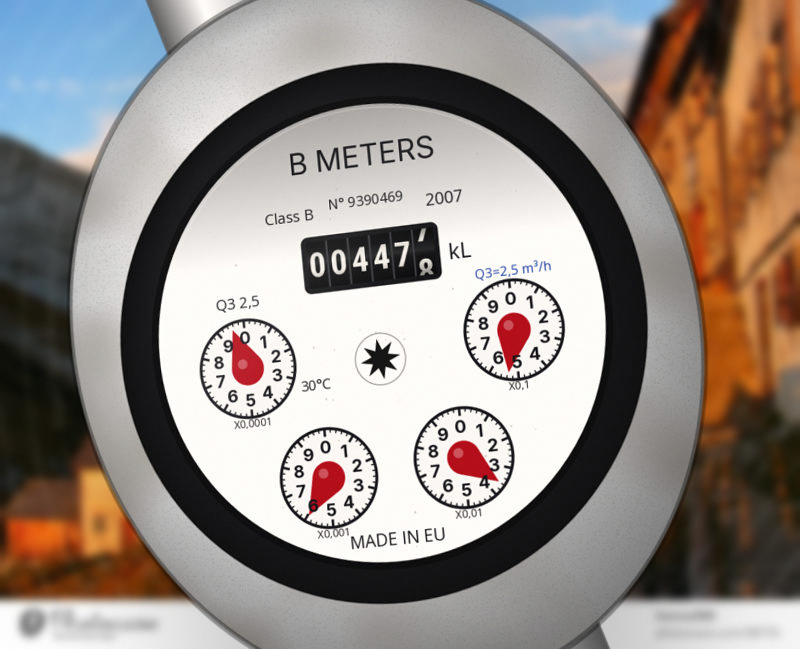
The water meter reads 4477.5359 kL
